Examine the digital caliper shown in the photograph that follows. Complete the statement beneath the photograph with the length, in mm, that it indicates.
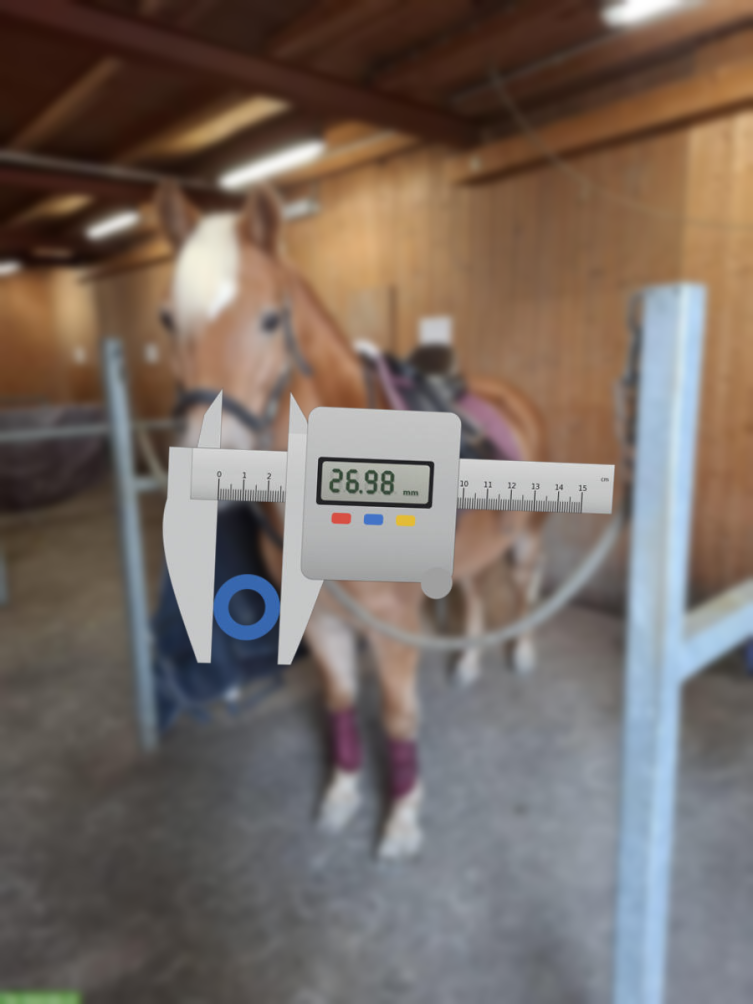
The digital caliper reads 26.98 mm
